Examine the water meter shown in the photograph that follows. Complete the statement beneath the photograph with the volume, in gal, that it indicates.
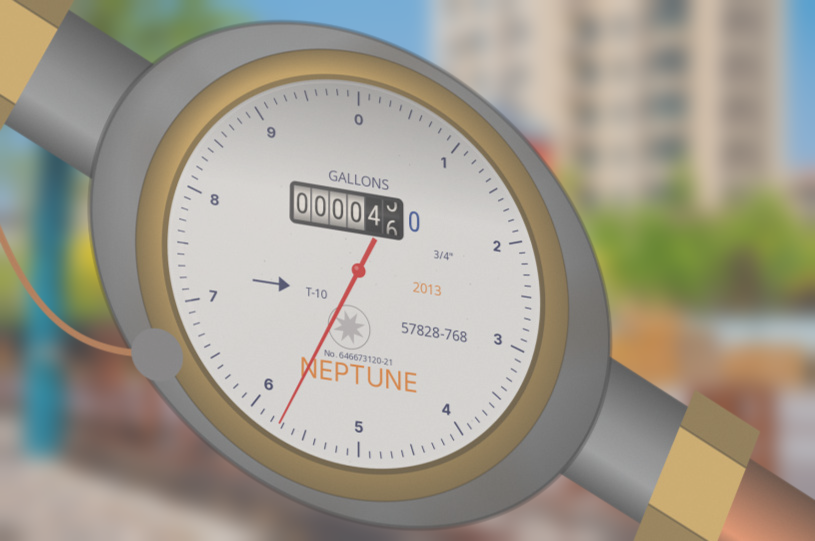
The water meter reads 455.7 gal
